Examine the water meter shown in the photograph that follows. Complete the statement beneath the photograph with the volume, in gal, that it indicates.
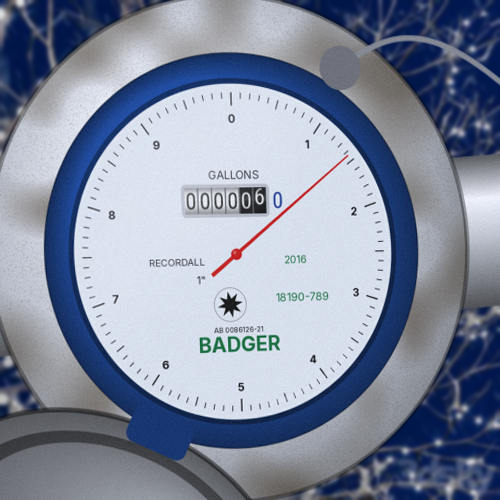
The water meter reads 61.4 gal
